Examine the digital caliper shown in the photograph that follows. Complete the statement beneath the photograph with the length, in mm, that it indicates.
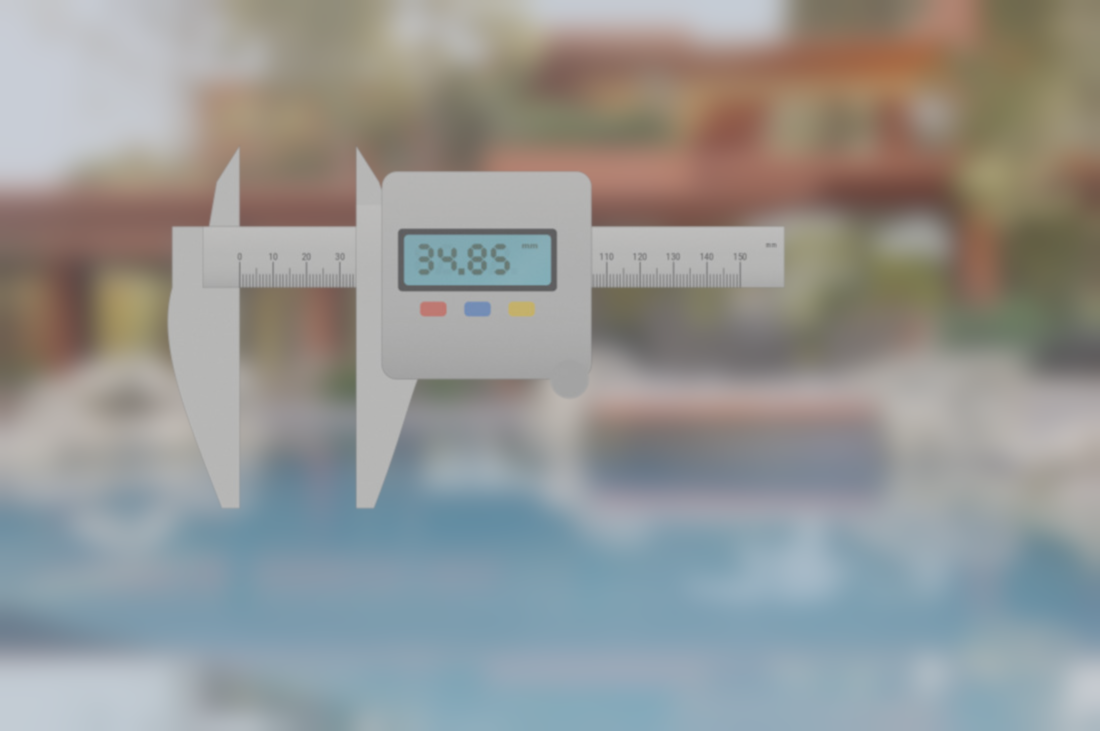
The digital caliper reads 34.85 mm
